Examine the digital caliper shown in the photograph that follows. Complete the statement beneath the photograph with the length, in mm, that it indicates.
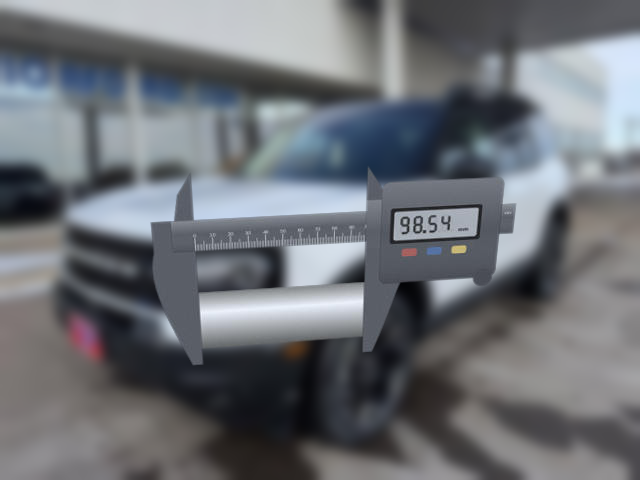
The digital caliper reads 98.54 mm
